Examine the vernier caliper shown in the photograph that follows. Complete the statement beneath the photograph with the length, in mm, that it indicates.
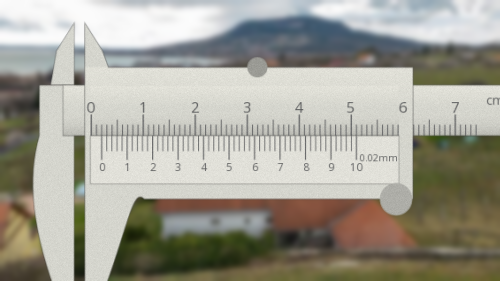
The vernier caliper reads 2.0 mm
